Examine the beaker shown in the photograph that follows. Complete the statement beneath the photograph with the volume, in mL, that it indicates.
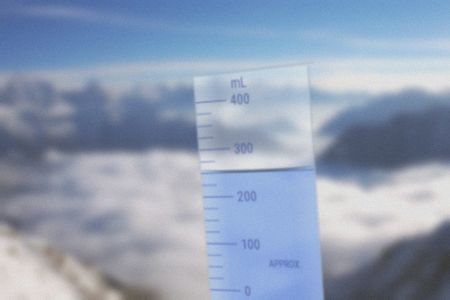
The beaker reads 250 mL
